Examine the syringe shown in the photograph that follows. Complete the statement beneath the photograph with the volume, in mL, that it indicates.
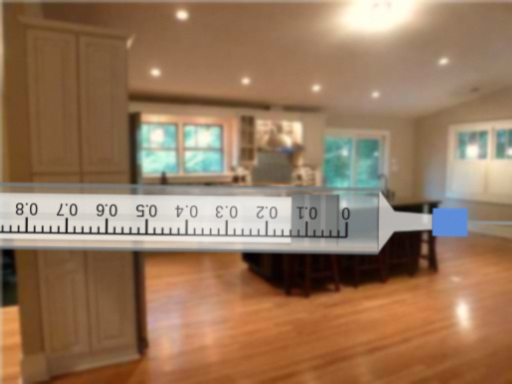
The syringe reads 0.02 mL
